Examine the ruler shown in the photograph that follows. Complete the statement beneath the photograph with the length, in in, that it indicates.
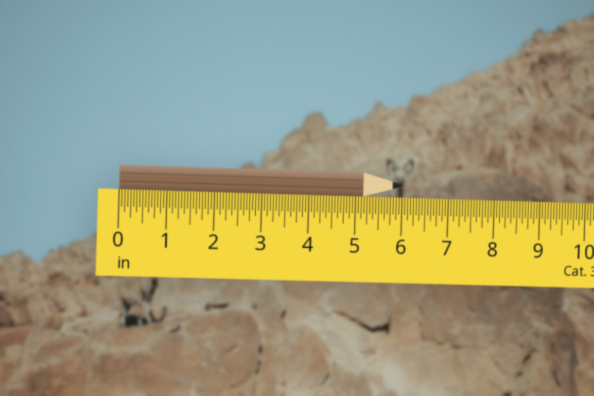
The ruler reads 6 in
